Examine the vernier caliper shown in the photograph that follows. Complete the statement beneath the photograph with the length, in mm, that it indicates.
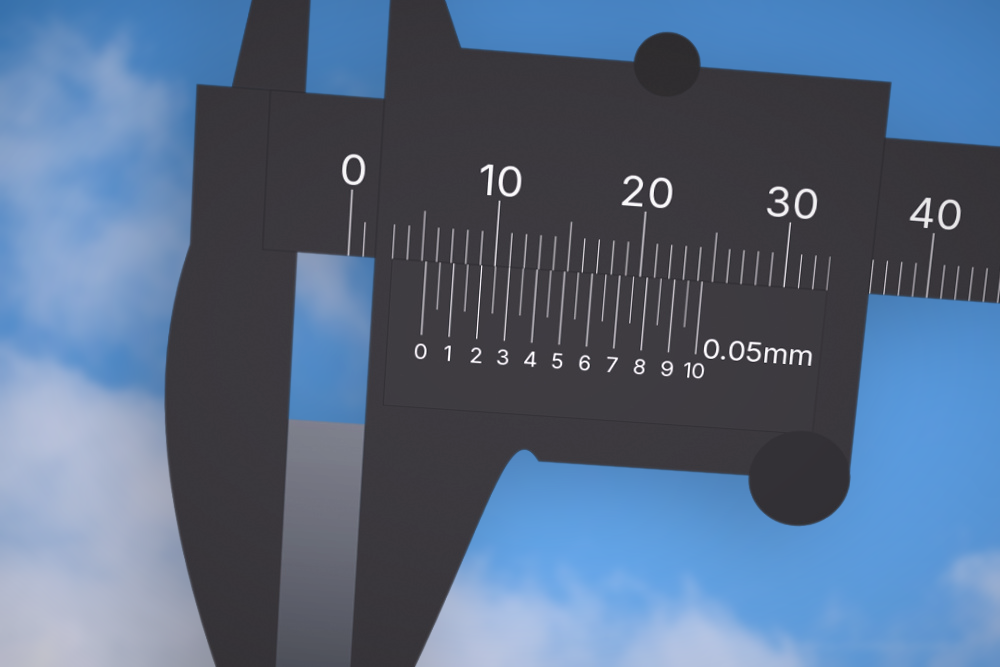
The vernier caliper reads 5.3 mm
